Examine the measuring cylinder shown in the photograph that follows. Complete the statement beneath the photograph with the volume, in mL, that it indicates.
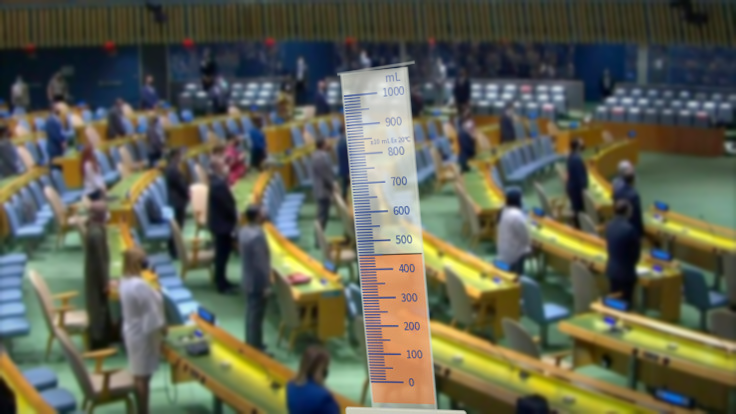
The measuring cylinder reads 450 mL
